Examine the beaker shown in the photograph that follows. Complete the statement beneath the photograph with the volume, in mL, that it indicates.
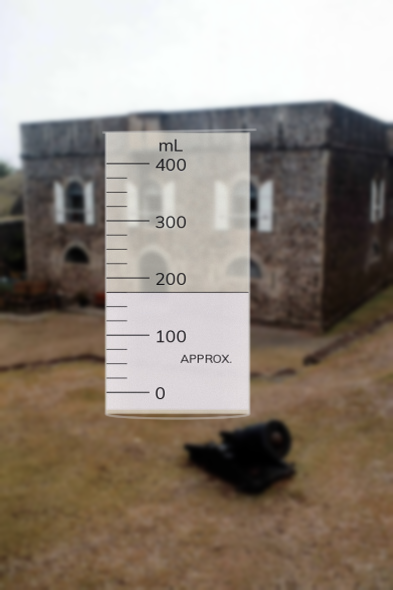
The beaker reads 175 mL
